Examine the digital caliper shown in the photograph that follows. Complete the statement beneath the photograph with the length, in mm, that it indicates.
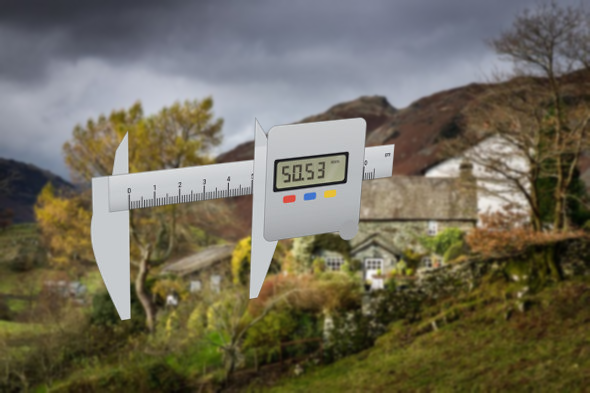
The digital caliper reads 50.53 mm
